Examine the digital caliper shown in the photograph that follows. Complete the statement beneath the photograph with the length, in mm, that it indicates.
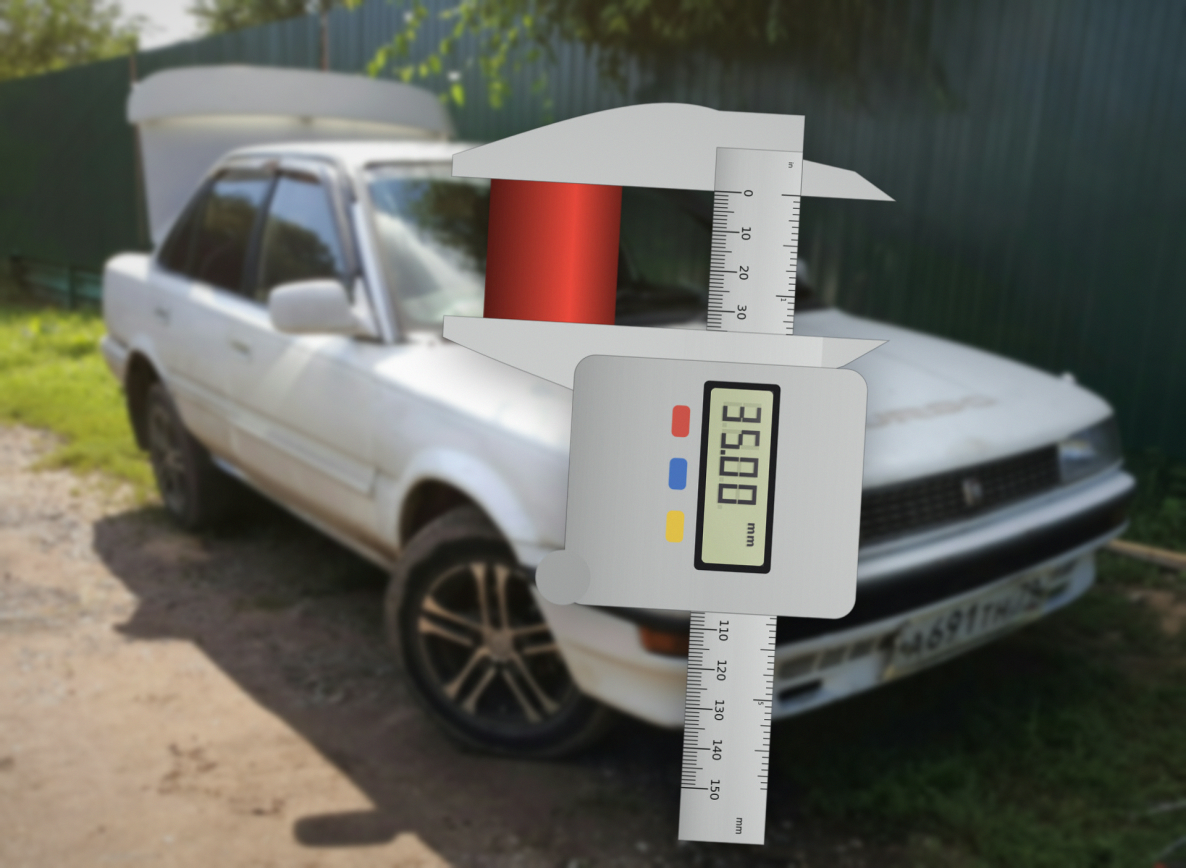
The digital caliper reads 35.00 mm
